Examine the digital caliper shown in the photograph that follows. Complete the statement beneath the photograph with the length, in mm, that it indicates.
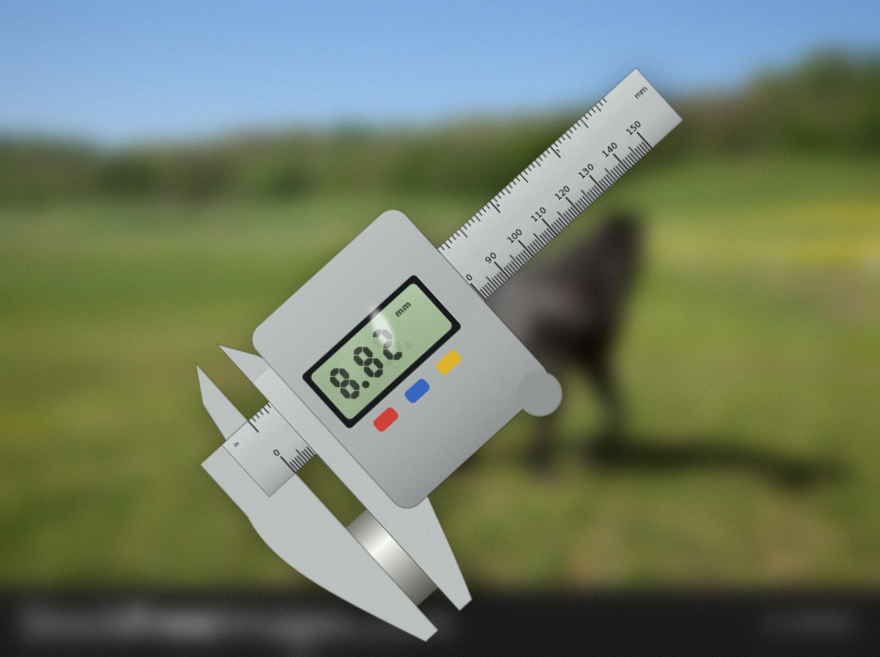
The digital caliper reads 8.82 mm
